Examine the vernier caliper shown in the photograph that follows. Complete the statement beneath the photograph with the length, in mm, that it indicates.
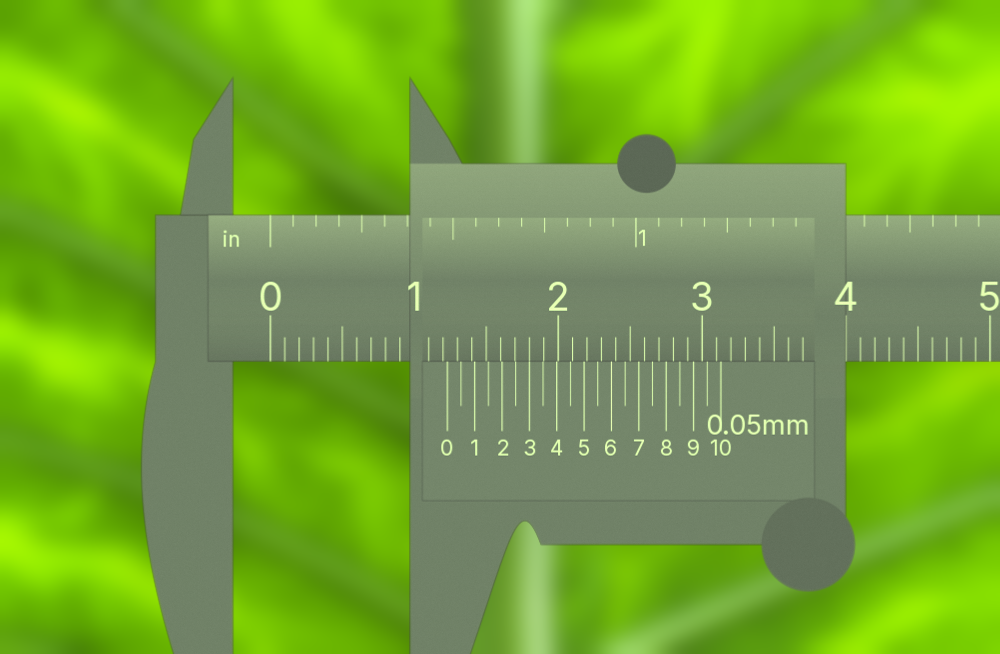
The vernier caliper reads 12.3 mm
